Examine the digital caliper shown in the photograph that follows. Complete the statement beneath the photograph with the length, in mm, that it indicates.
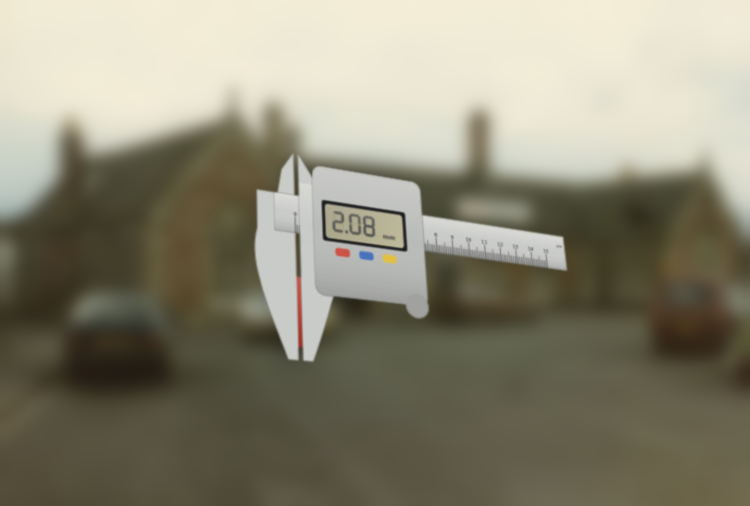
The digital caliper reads 2.08 mm
